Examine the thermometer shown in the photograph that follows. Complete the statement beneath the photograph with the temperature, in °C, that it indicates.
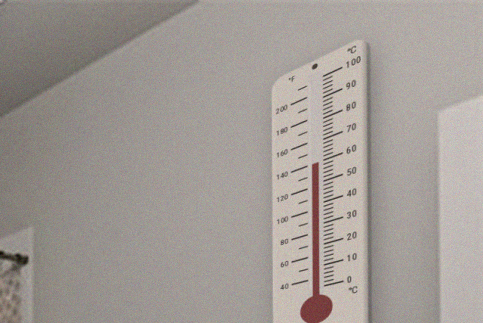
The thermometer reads 60 °C
